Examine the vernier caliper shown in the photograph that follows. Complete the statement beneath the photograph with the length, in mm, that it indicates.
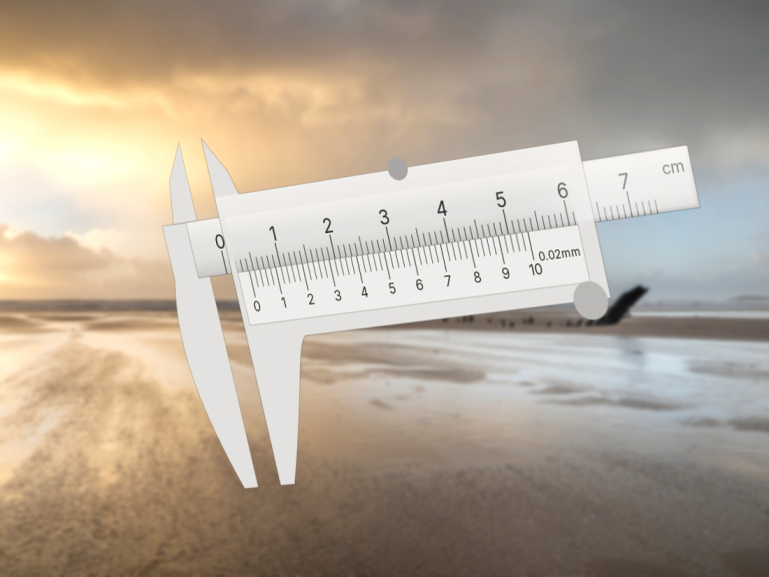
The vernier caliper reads 4.2 mm
